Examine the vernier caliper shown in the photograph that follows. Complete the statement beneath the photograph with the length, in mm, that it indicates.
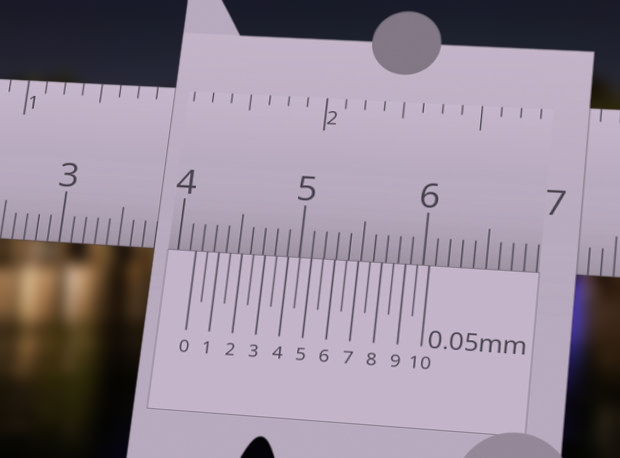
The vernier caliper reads 41.5 mm
